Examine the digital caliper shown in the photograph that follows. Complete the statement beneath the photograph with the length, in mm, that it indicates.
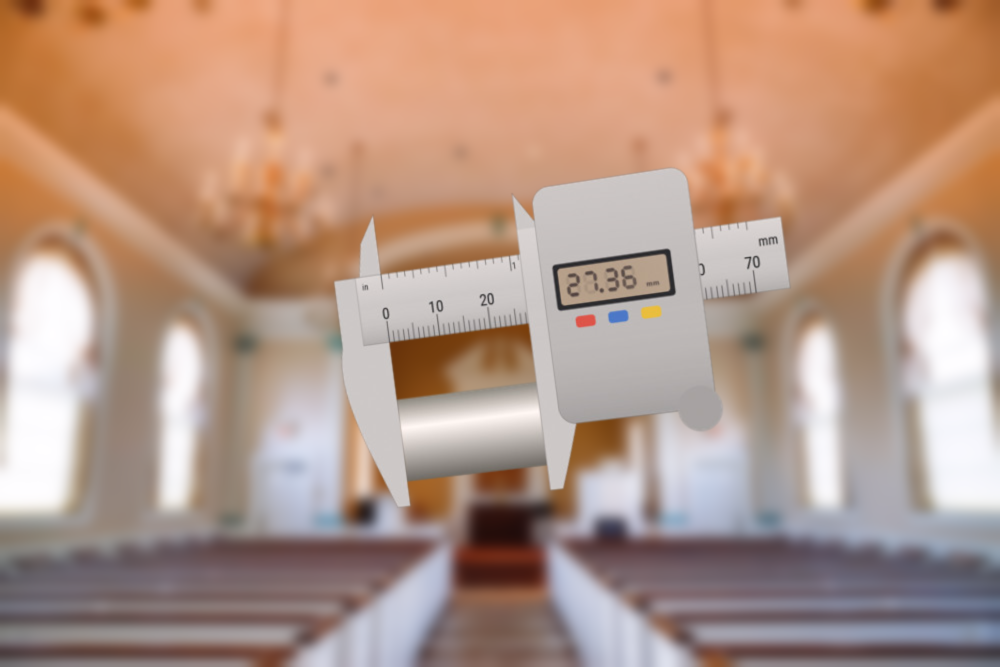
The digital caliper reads 27.36 mm
